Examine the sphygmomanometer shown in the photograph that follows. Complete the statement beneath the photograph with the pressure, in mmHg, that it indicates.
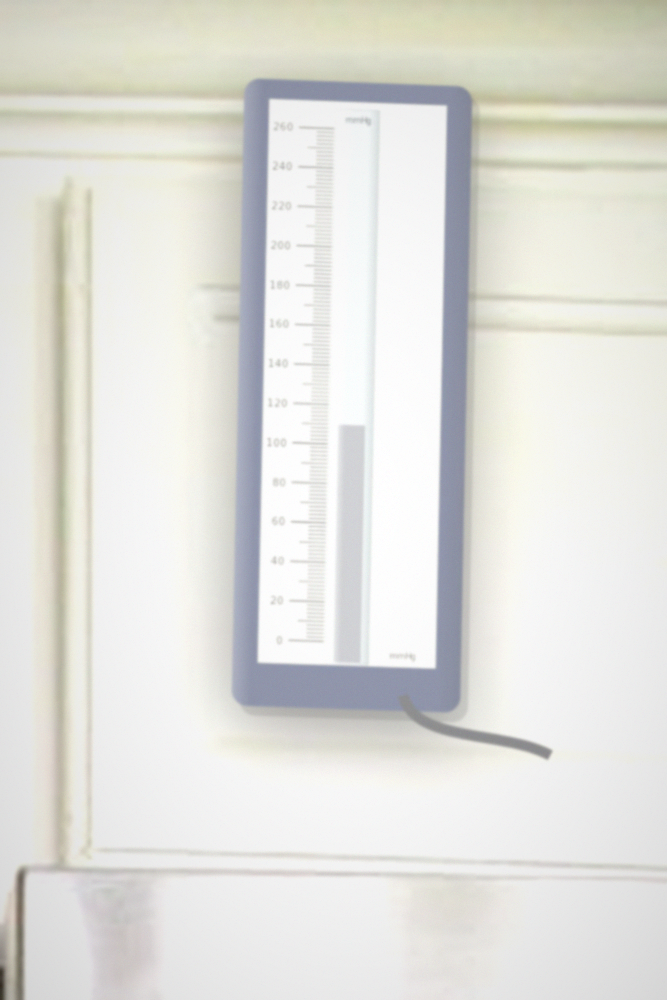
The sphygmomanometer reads 110 mmHg
